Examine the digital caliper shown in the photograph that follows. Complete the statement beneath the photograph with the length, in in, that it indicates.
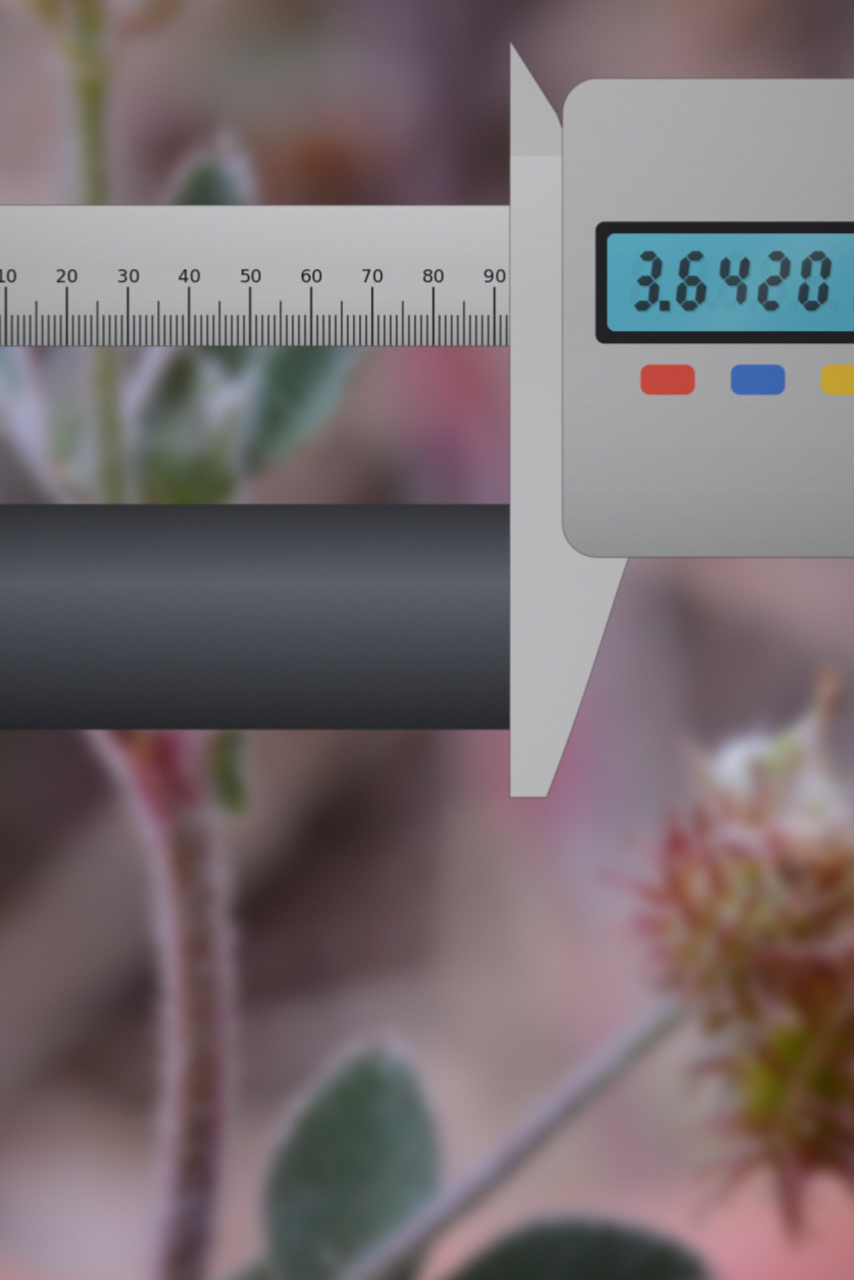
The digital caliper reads 3.6420 in
